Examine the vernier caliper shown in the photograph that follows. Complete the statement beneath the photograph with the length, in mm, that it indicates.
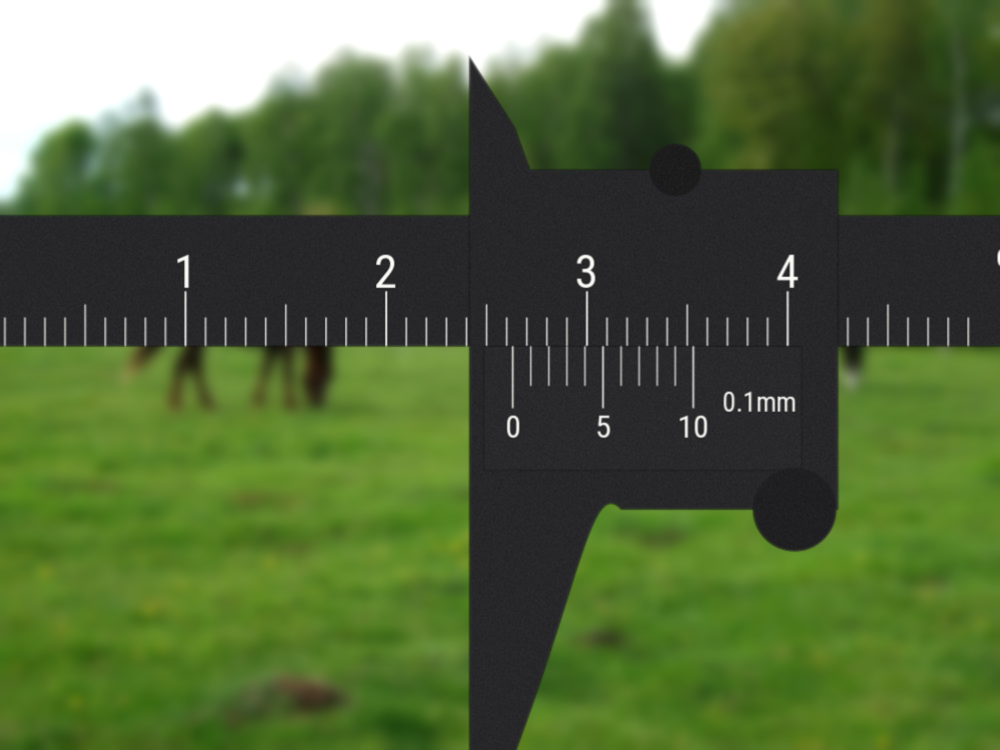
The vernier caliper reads 26.3 mm
